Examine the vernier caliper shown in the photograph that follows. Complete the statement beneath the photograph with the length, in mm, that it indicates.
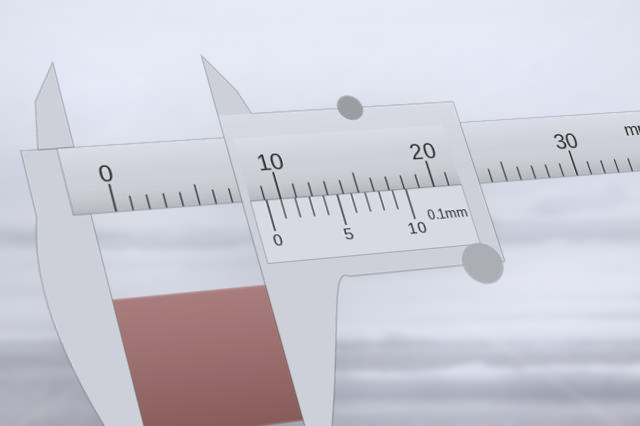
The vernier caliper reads 9.1 mm
